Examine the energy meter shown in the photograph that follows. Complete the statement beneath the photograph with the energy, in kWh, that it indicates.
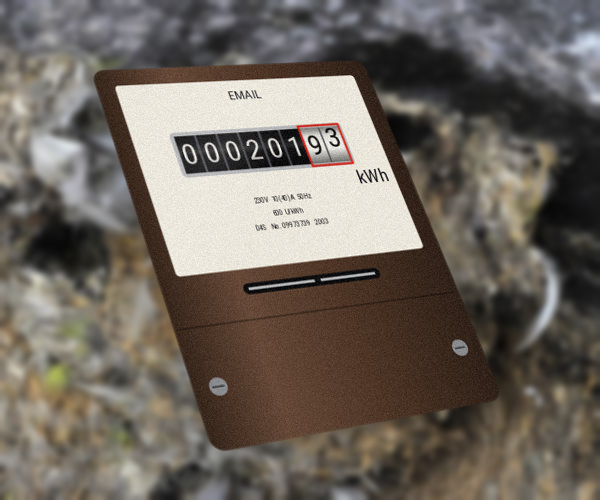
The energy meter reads 201.93 kWh
